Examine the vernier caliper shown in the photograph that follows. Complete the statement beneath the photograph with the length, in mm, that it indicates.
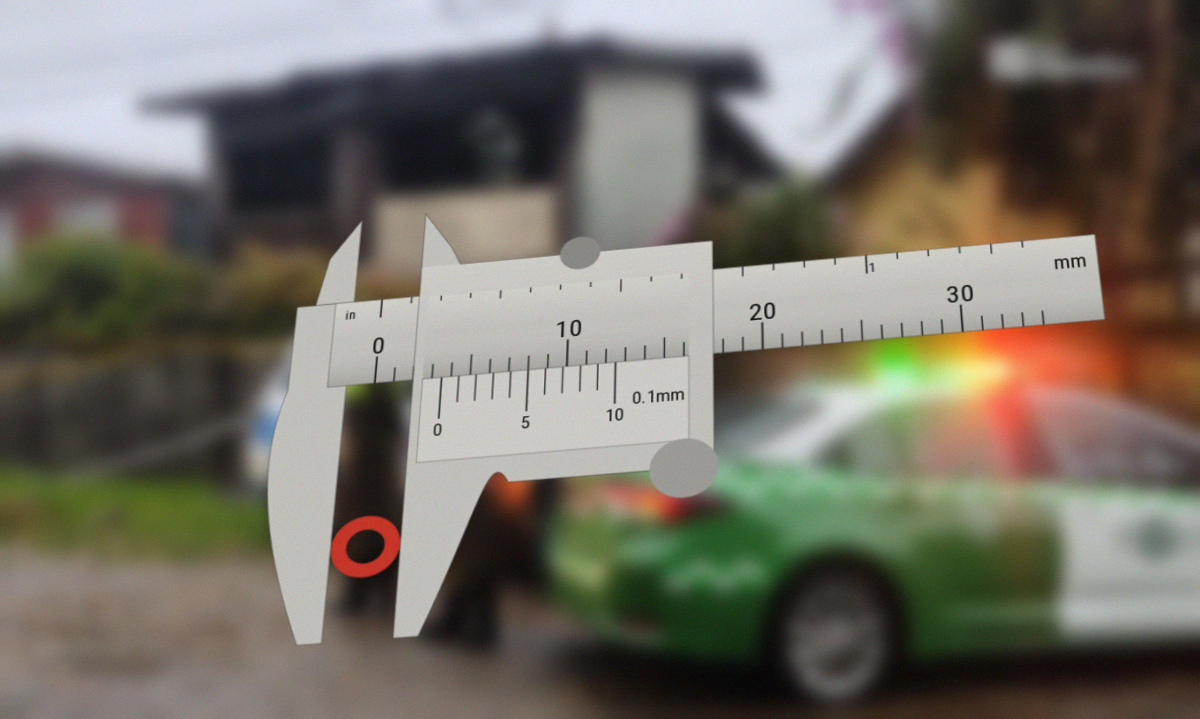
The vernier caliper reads 3.5 mm
